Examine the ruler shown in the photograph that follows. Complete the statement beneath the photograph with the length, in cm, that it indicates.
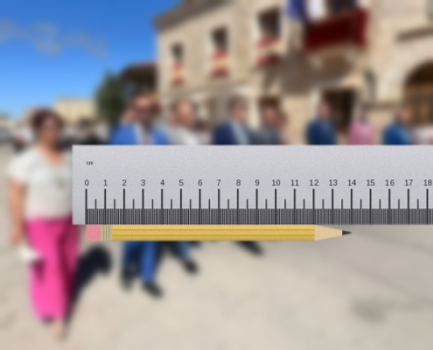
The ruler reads 14 cm
